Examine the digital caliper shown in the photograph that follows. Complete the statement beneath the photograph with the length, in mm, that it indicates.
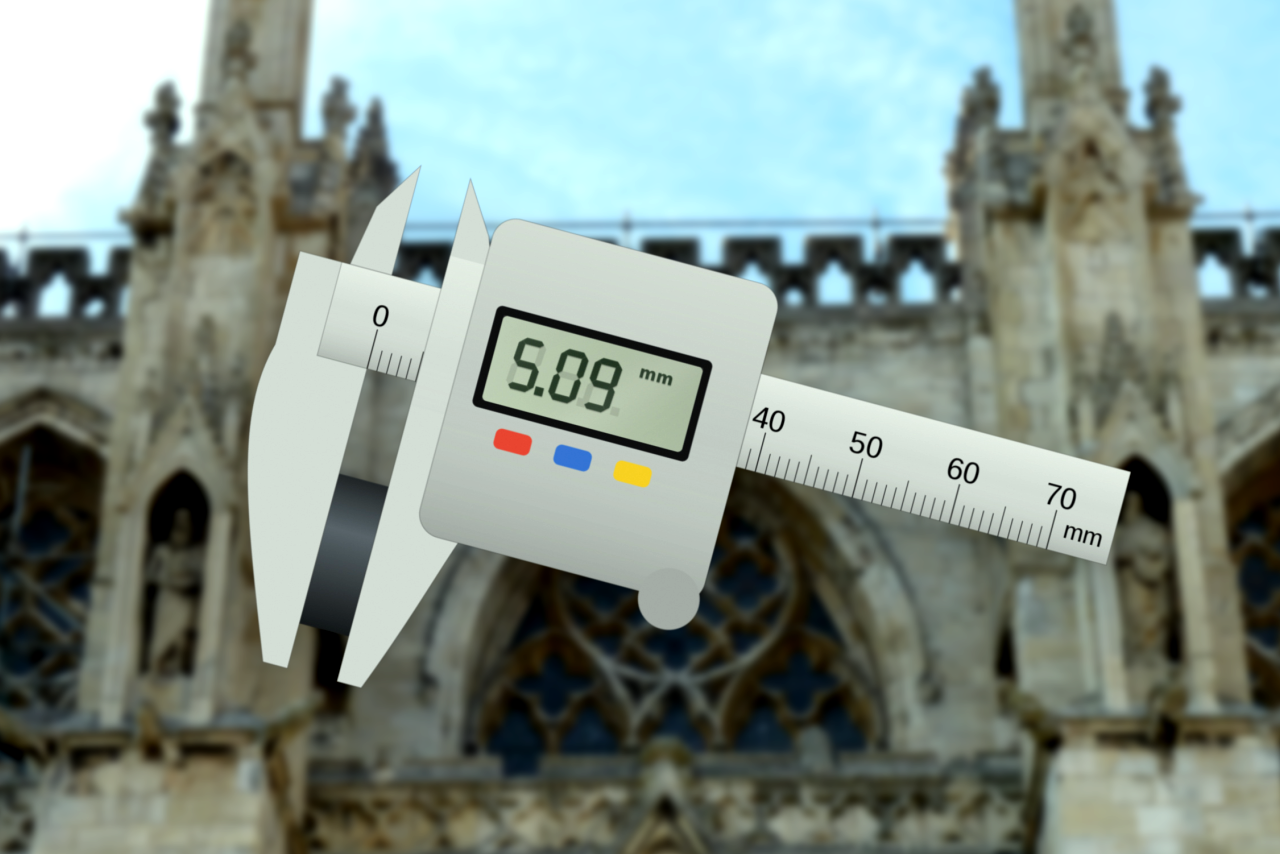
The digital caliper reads 5.09 mm
